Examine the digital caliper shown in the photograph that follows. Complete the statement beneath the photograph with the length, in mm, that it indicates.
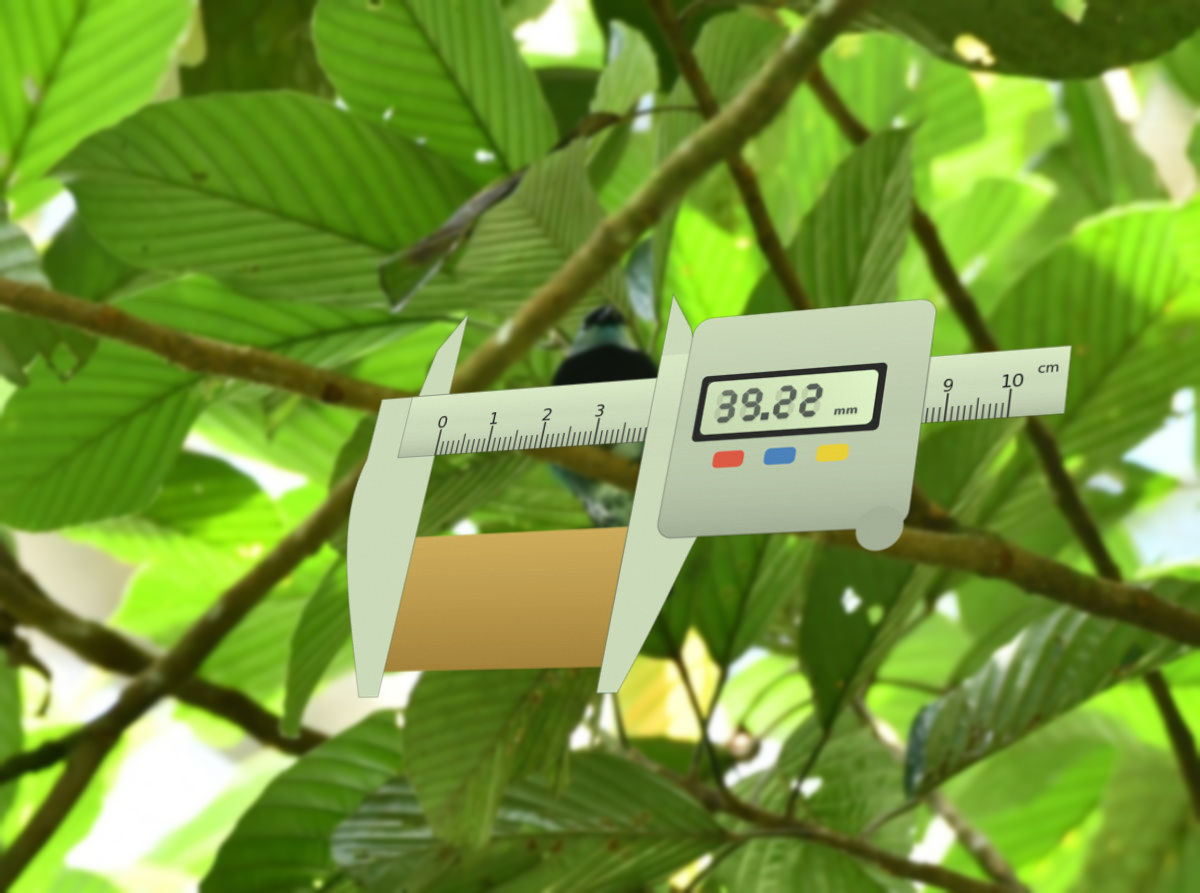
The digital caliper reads 39.22 mm
